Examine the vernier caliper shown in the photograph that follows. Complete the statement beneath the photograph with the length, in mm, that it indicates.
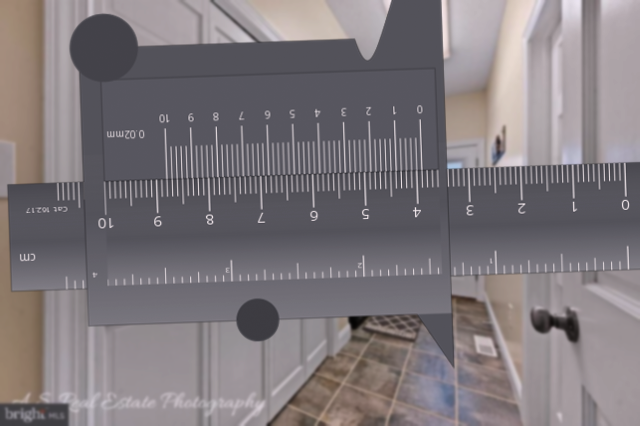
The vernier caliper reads 39.0 mm
